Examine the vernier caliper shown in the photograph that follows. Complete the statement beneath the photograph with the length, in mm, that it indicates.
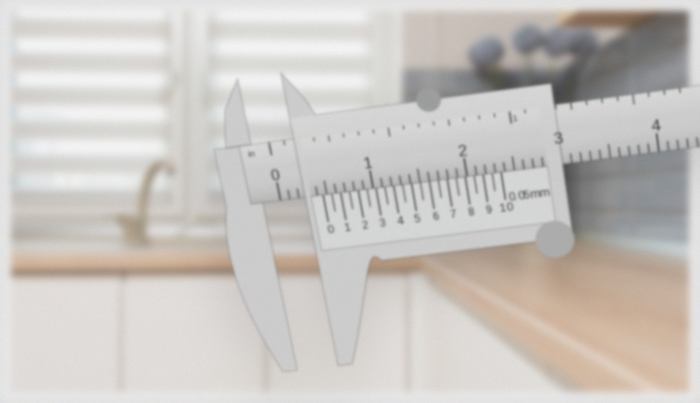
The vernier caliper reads 4.6 mm
